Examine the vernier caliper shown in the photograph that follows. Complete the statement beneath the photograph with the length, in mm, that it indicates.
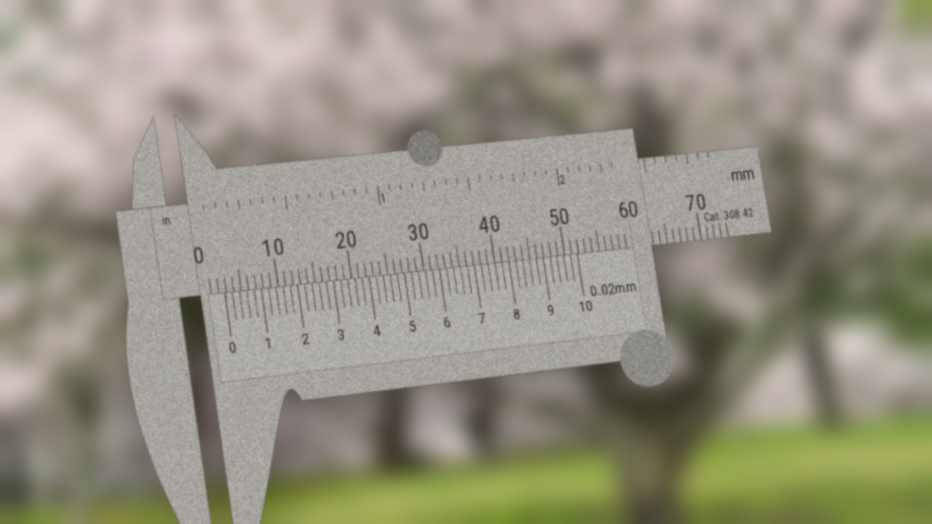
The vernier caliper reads 2.8 mm
